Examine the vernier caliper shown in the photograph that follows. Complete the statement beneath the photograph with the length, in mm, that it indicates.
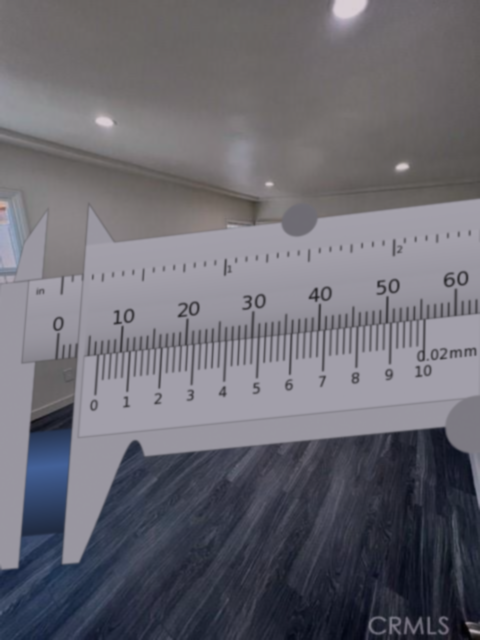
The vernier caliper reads 6.5 mm
